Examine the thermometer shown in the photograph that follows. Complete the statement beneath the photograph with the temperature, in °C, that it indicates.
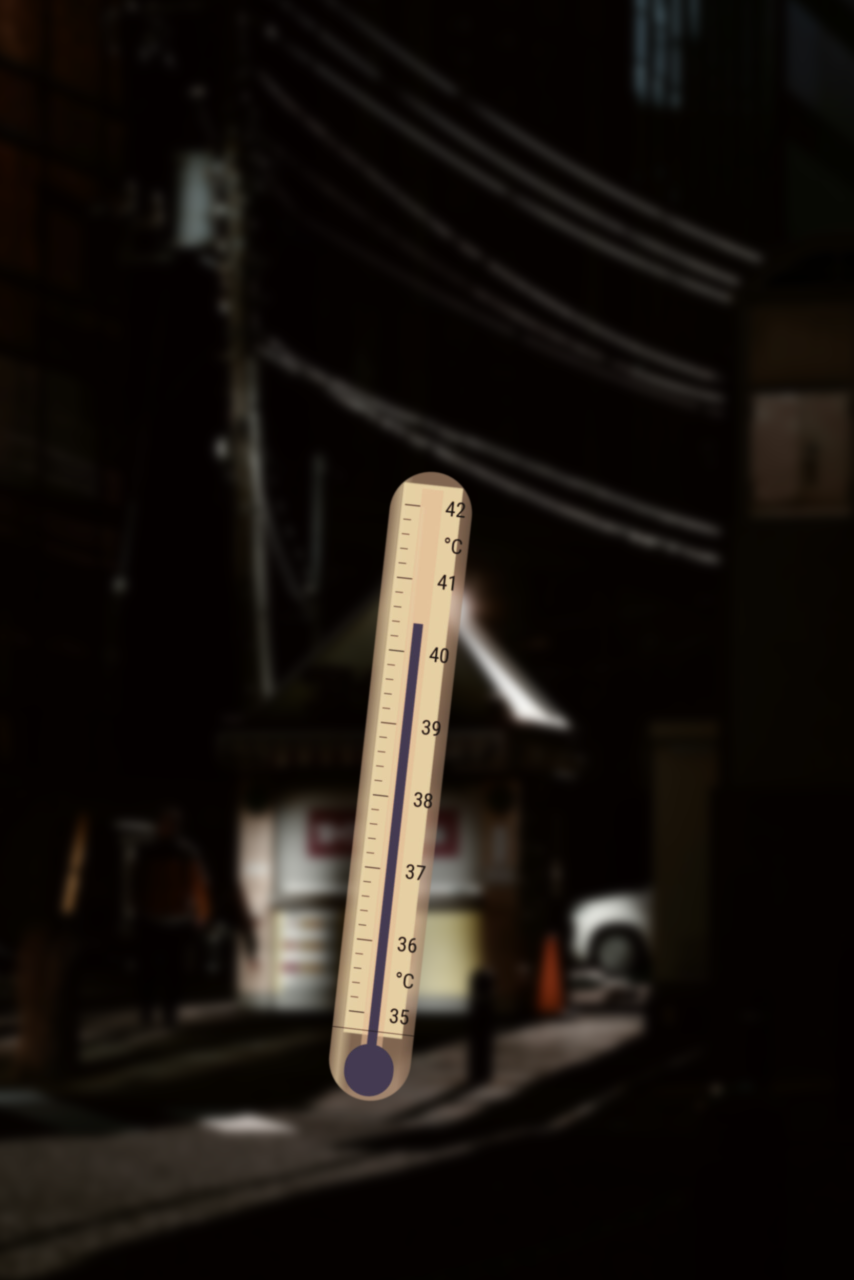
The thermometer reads 40.4 °C
